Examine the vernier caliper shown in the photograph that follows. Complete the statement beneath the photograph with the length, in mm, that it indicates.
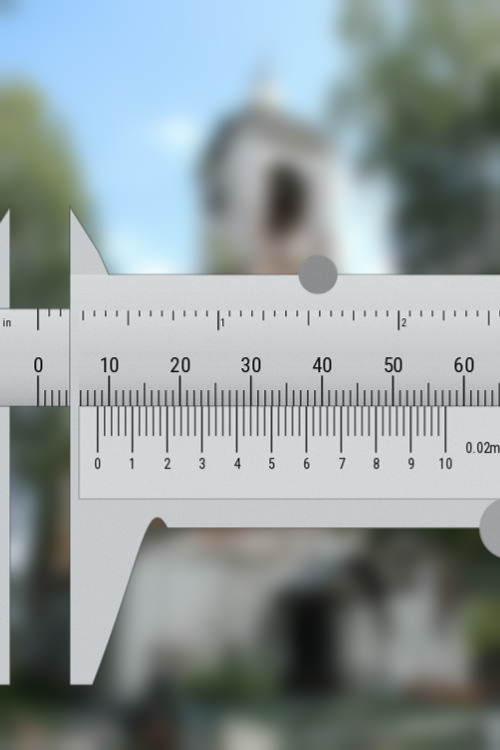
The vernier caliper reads 8.4 mm
